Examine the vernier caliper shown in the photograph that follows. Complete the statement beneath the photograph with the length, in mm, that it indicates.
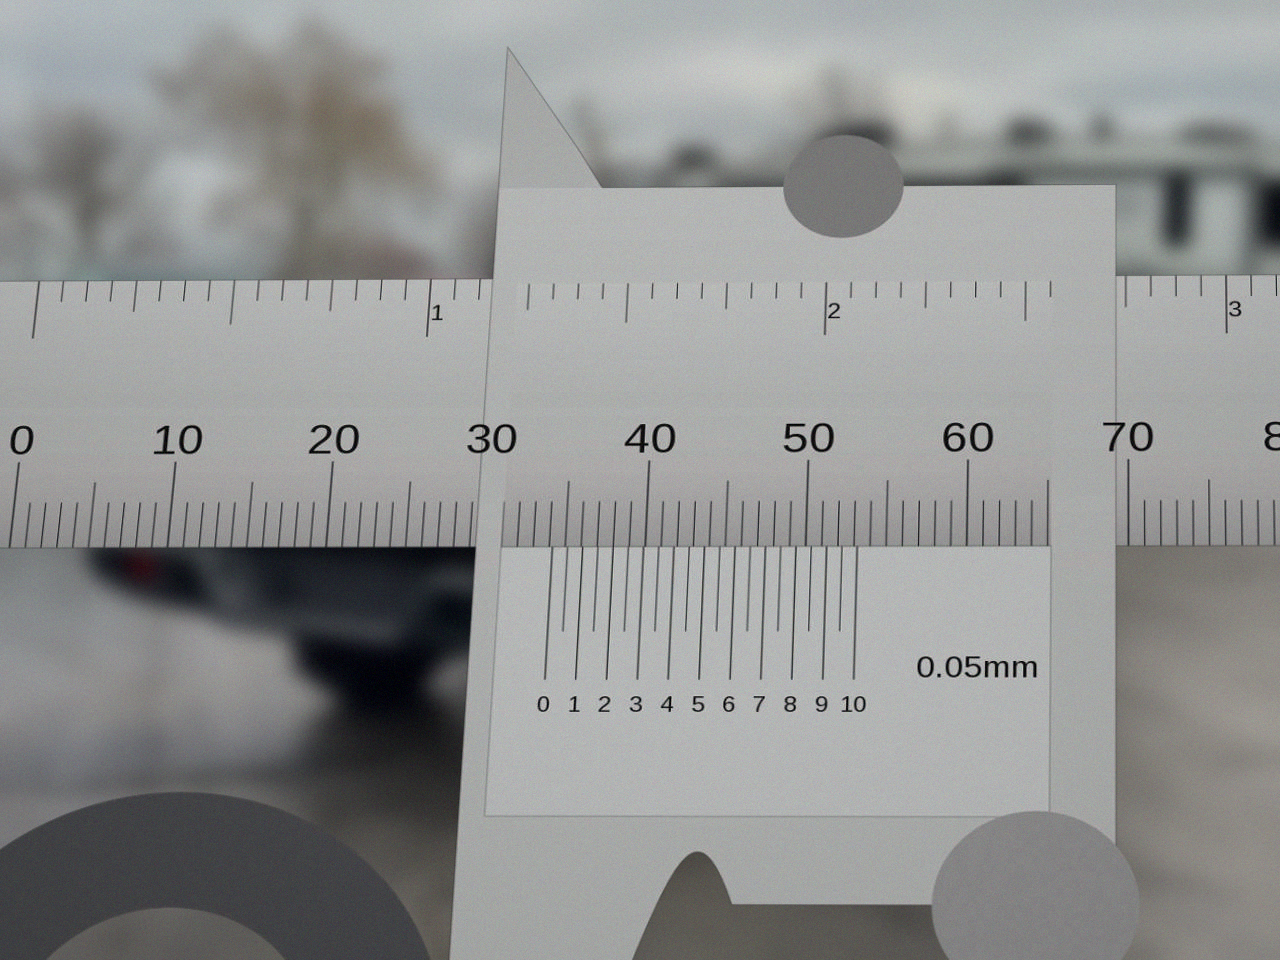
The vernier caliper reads 34.2 mm
